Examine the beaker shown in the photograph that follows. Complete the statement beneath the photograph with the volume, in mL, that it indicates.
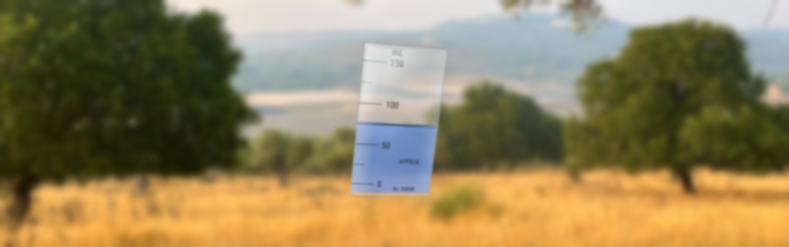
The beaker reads 75 mL
